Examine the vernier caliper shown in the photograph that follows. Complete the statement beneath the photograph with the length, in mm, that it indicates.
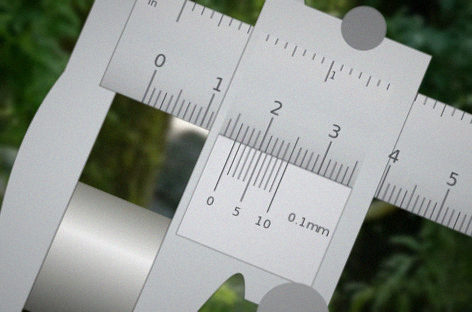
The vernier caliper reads 16.0 mm
